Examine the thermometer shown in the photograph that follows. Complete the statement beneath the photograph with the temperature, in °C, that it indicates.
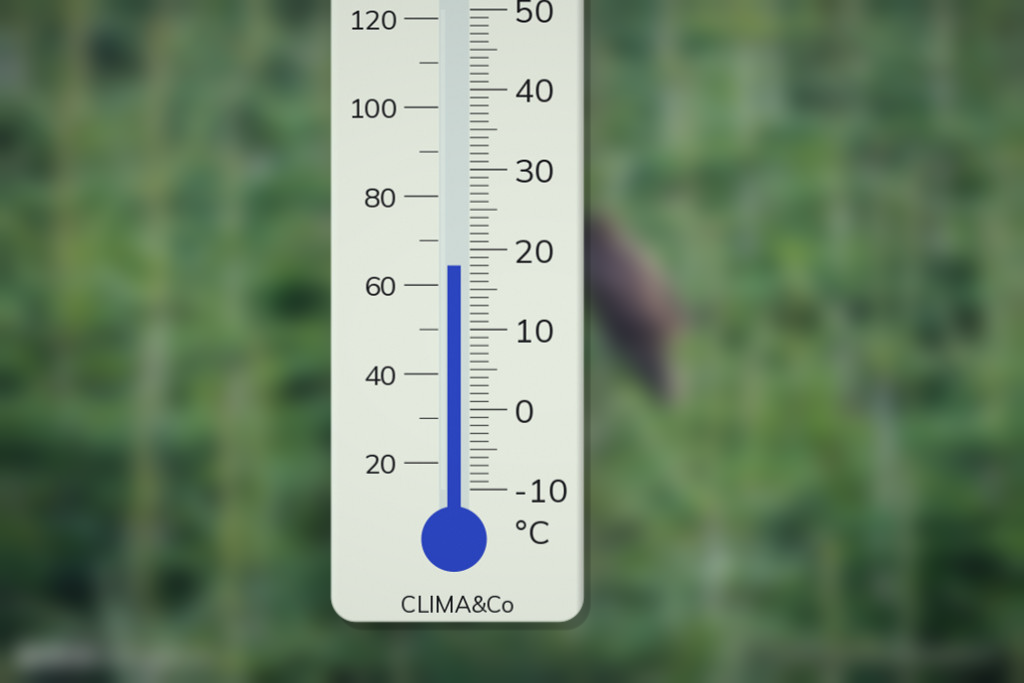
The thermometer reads 18 °C
